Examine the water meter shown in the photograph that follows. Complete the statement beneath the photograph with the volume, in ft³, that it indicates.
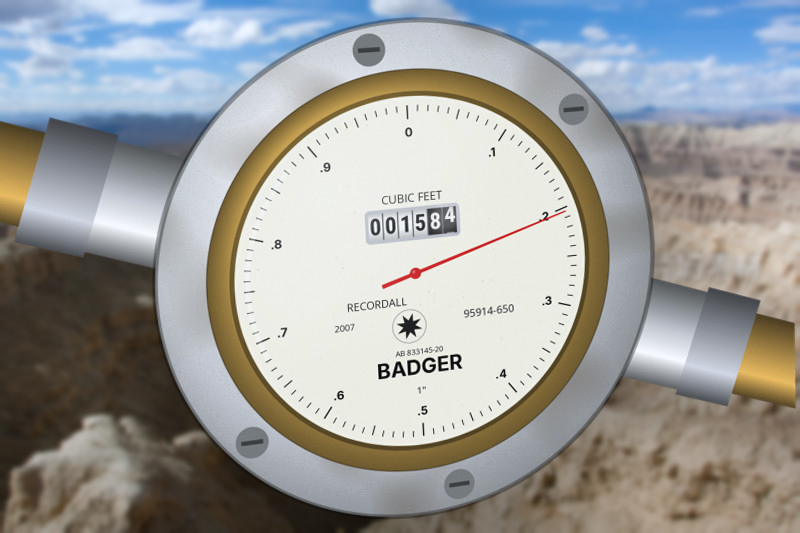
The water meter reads 1584.20 ft³
